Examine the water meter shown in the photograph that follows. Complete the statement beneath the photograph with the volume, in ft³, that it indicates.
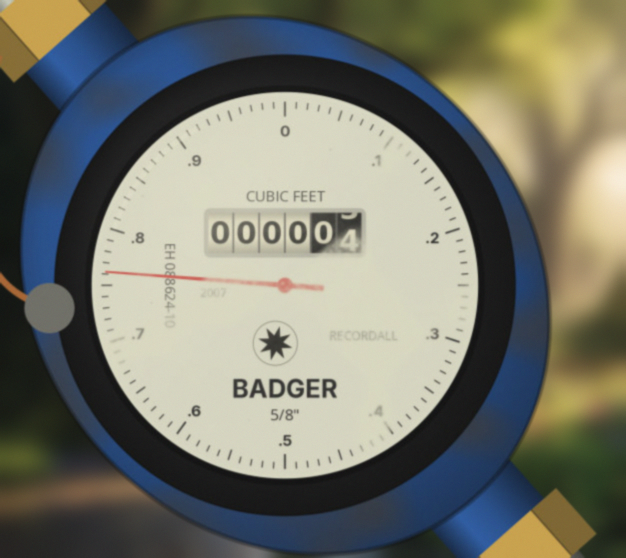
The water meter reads 3.76 ft³
